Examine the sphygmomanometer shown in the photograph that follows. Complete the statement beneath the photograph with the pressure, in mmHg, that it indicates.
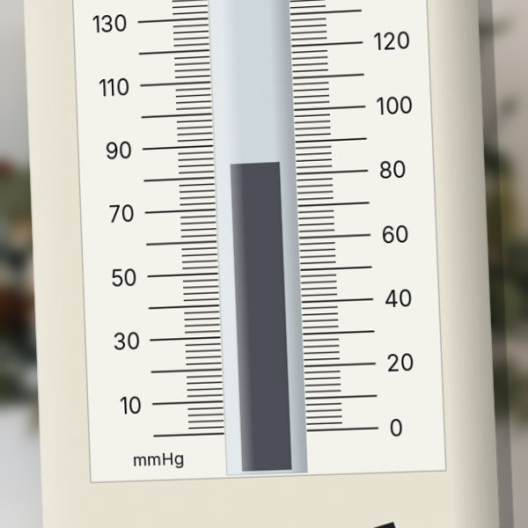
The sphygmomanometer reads 84 mmHg
